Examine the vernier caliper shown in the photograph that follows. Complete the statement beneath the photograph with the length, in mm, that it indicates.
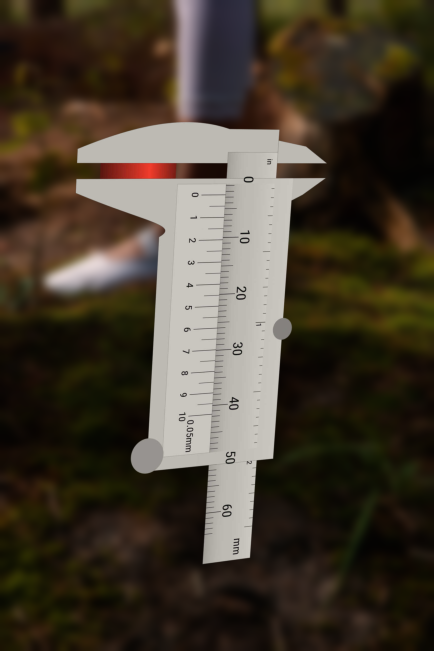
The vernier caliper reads 2.6 mm
